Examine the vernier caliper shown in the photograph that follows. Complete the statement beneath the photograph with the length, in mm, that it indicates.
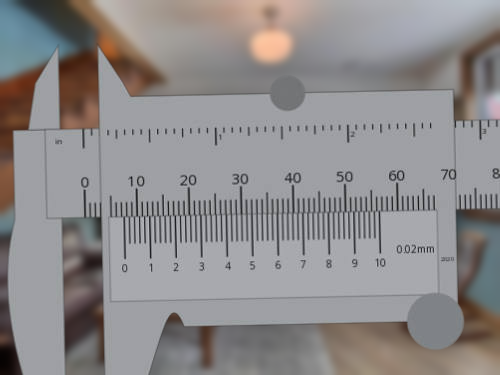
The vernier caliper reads 7.5 mm
